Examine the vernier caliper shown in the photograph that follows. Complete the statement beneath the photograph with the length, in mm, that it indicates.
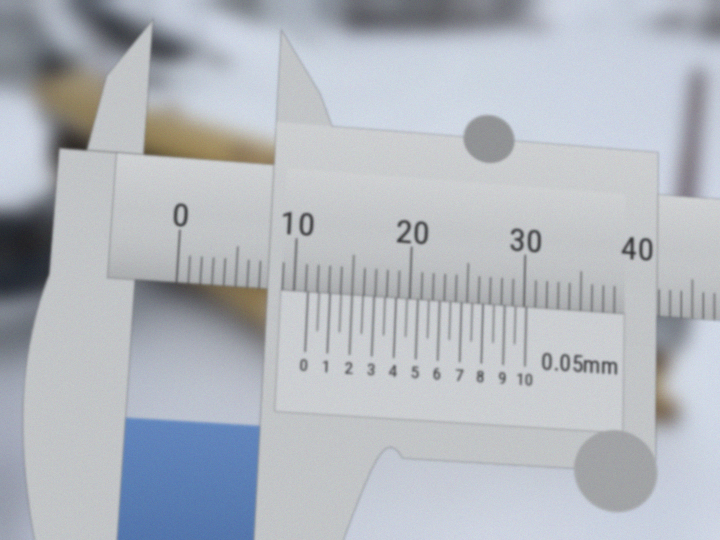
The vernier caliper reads 11.2 mm
